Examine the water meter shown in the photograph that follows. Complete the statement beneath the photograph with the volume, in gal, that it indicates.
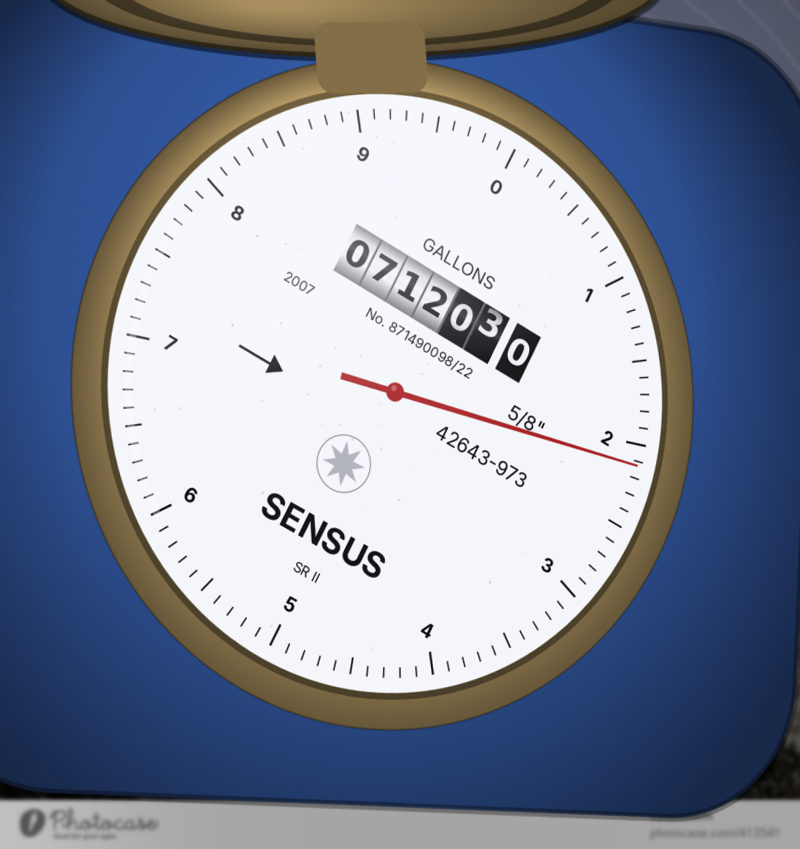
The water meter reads 712032.1 gal
